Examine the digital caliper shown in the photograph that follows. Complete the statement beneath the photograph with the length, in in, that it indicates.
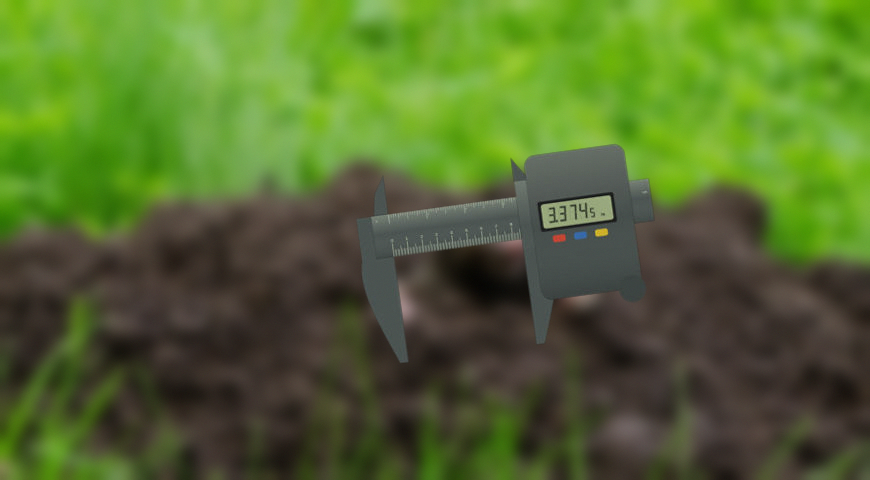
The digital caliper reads 3.3745 in
